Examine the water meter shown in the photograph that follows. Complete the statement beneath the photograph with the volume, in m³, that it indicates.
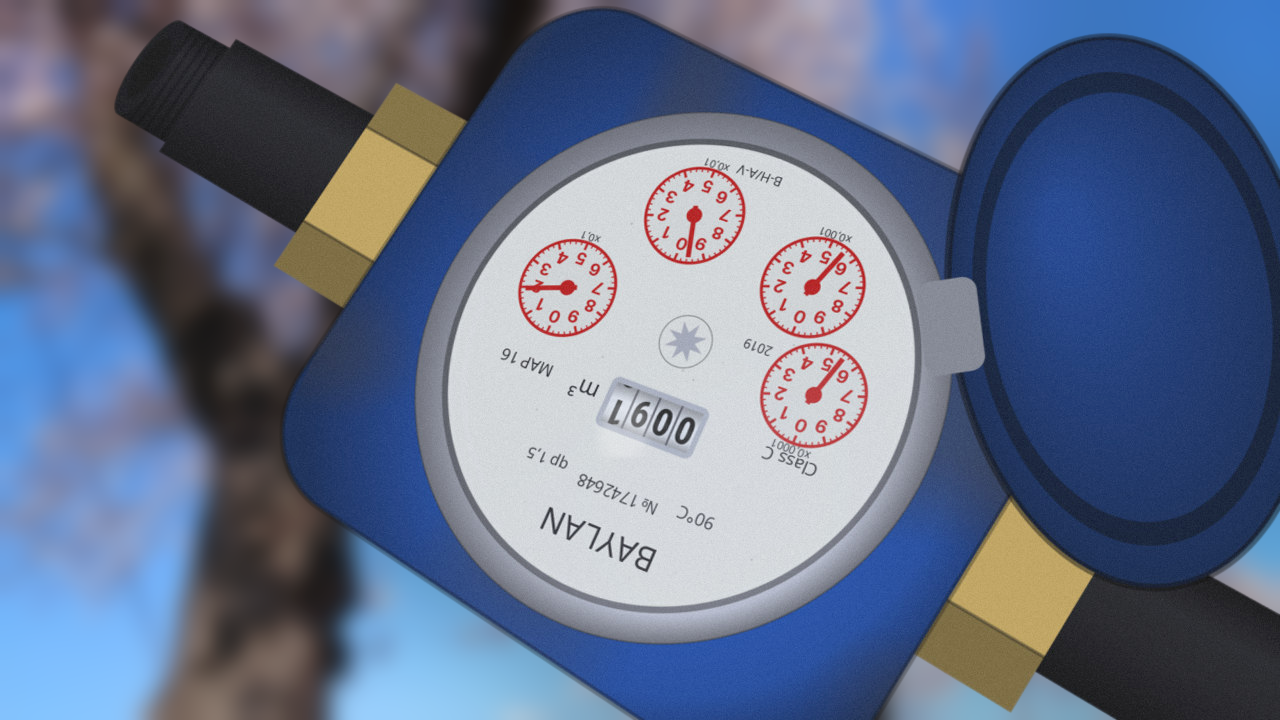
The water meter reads 91.1955 m³
